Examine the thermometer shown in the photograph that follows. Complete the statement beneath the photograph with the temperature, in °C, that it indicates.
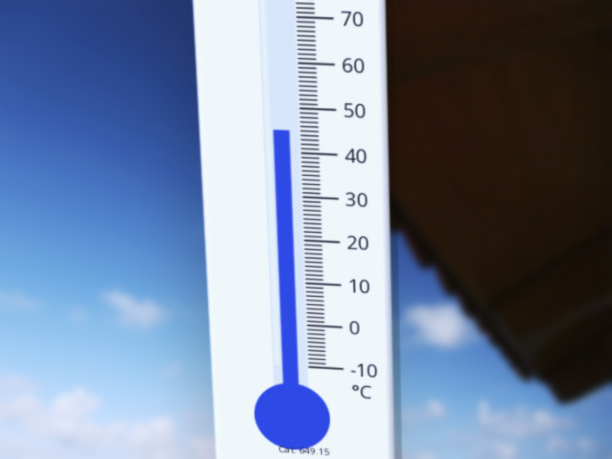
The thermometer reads 45 °C
